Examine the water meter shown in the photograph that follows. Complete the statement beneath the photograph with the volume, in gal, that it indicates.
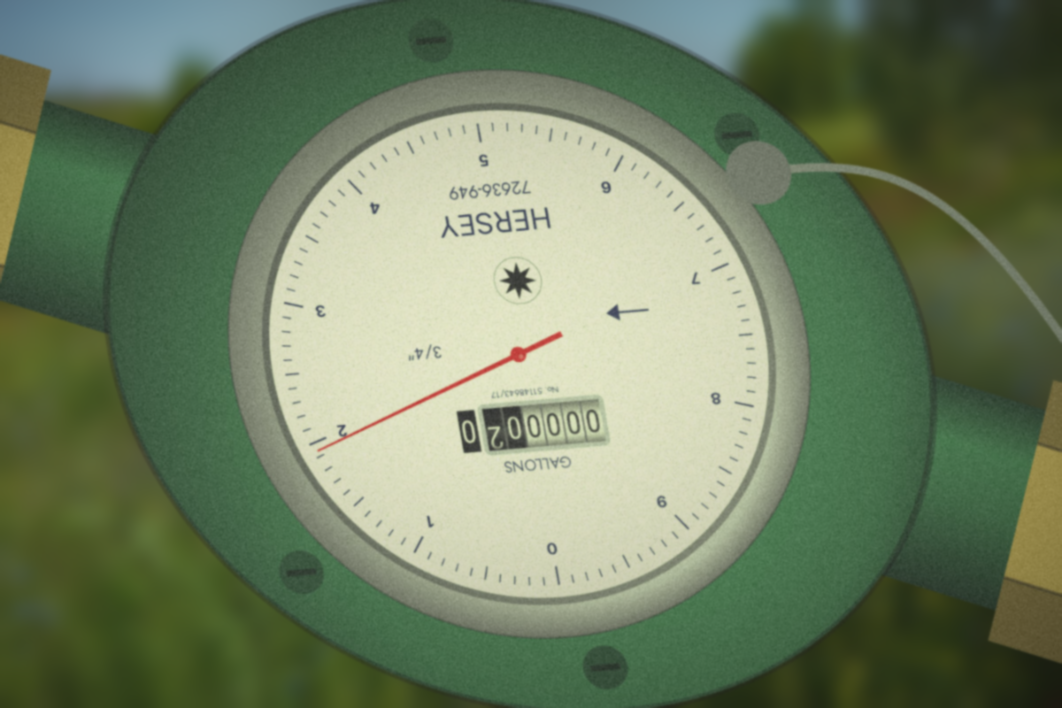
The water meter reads 21.9 gal
